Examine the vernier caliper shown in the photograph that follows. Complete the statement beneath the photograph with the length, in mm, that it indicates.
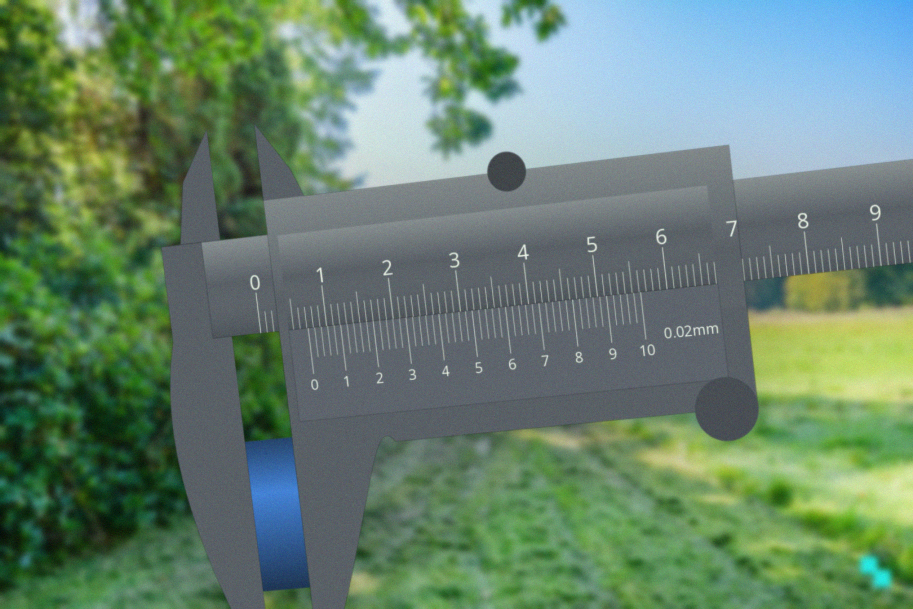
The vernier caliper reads 7.2 mm
